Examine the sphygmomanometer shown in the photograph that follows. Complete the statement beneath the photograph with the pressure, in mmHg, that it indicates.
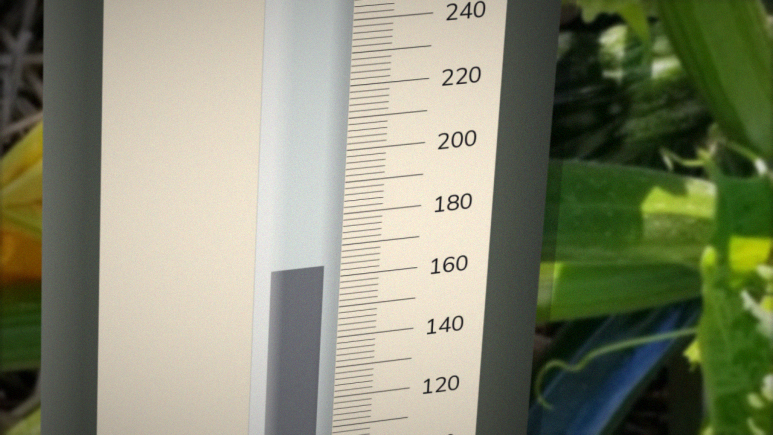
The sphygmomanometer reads 164 mmHg
